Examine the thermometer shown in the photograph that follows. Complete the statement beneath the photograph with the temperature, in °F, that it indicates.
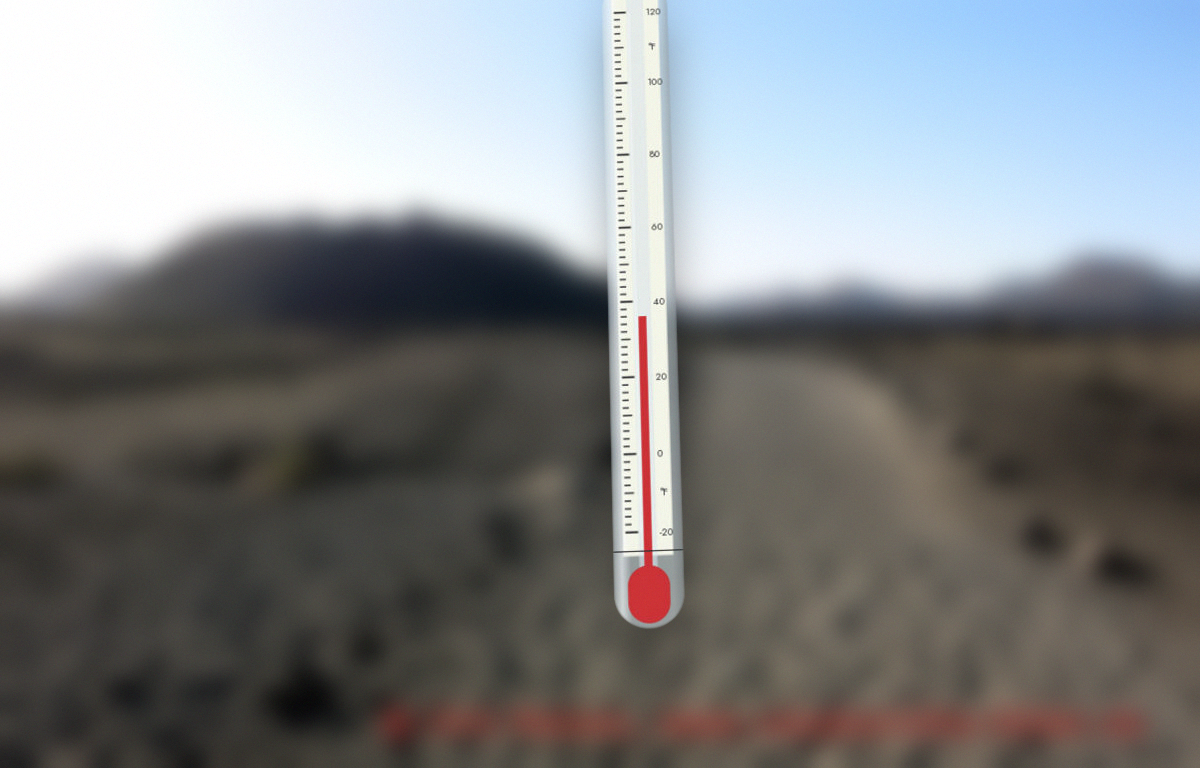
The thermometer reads 36 °F
